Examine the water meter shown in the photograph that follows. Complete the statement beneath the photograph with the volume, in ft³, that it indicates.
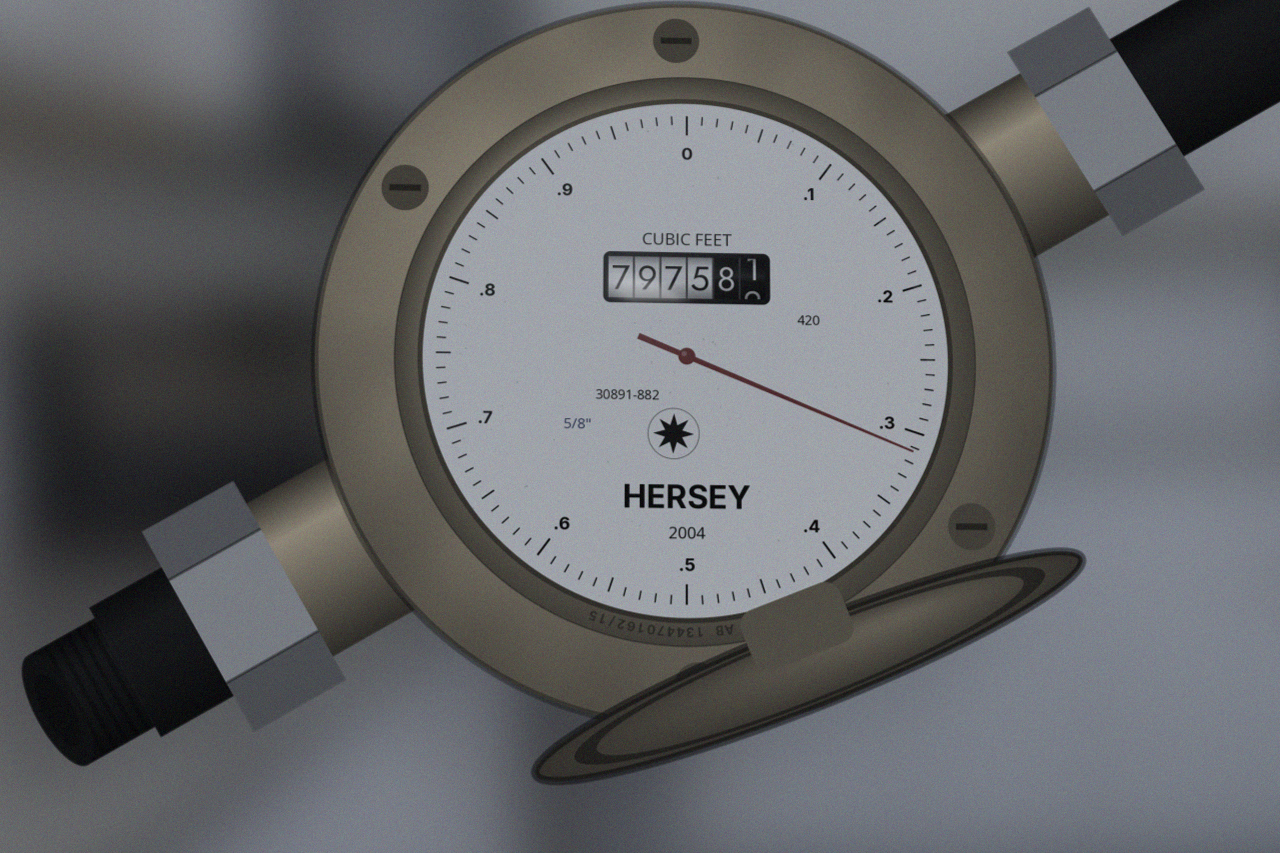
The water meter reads 797581.31 ft³
